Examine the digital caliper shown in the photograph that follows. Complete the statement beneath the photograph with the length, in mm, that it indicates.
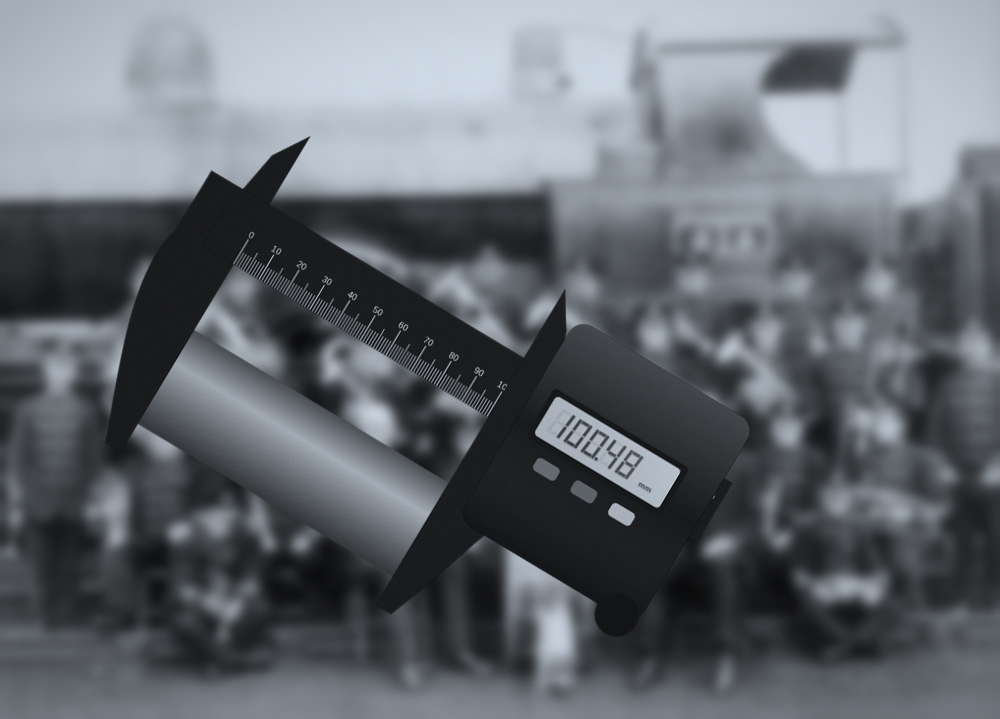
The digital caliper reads 100.48 mm
